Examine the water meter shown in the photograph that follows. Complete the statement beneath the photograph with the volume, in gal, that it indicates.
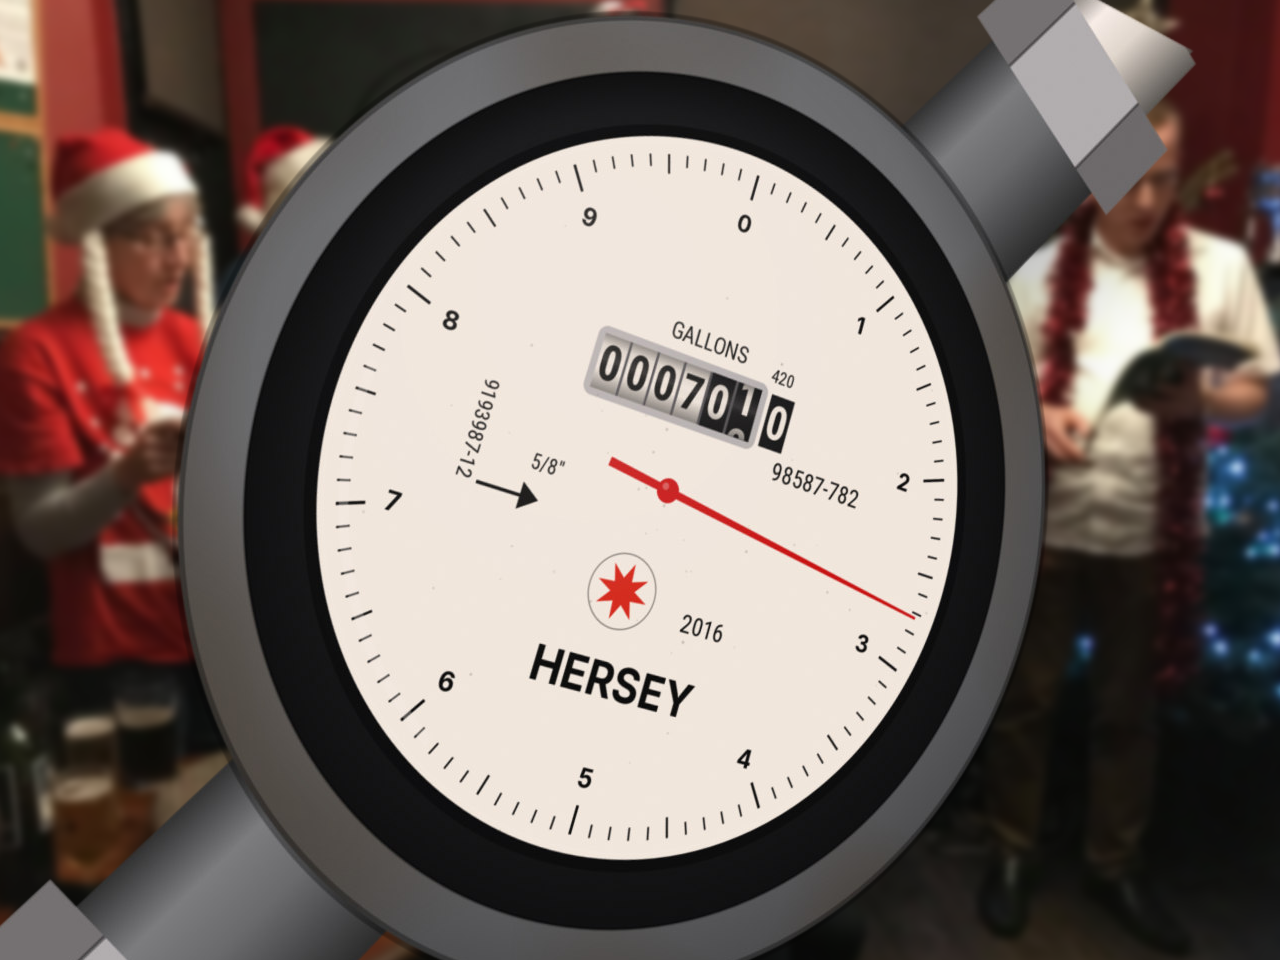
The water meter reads 7012.7 gal
